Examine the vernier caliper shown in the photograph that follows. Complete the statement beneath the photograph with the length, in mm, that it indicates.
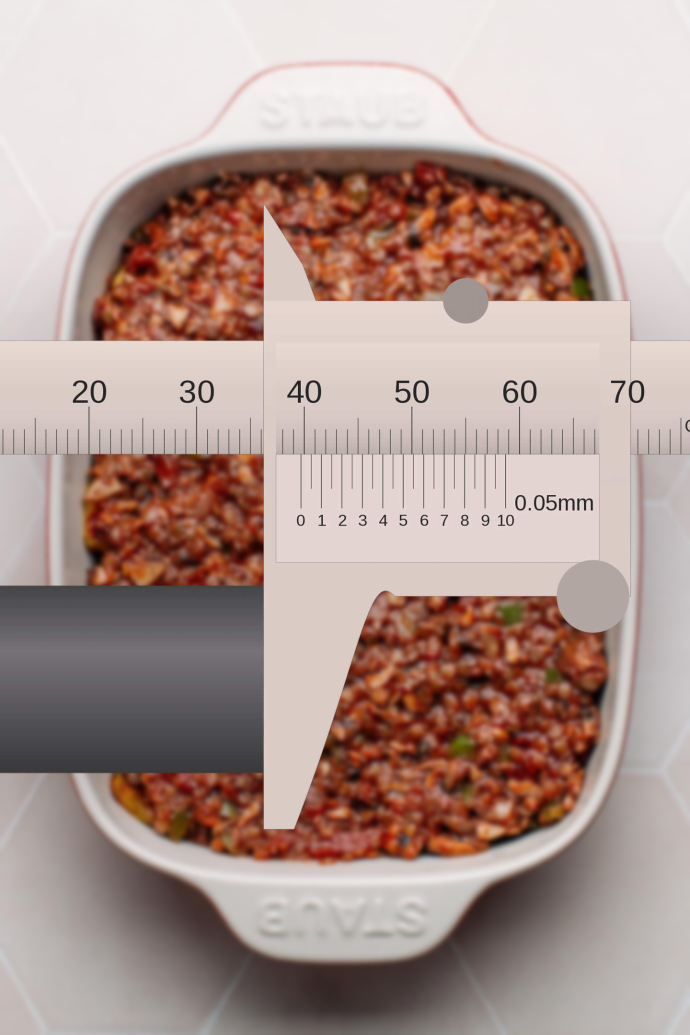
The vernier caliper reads 39.7 mm
